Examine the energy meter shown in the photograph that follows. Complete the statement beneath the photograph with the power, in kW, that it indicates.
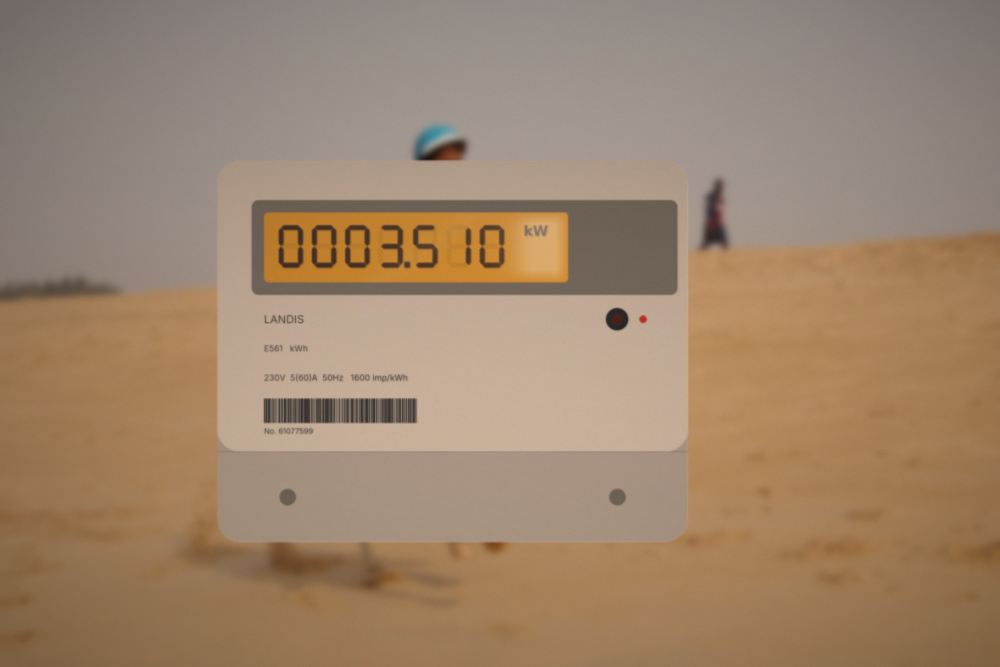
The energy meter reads 3.510 kW
